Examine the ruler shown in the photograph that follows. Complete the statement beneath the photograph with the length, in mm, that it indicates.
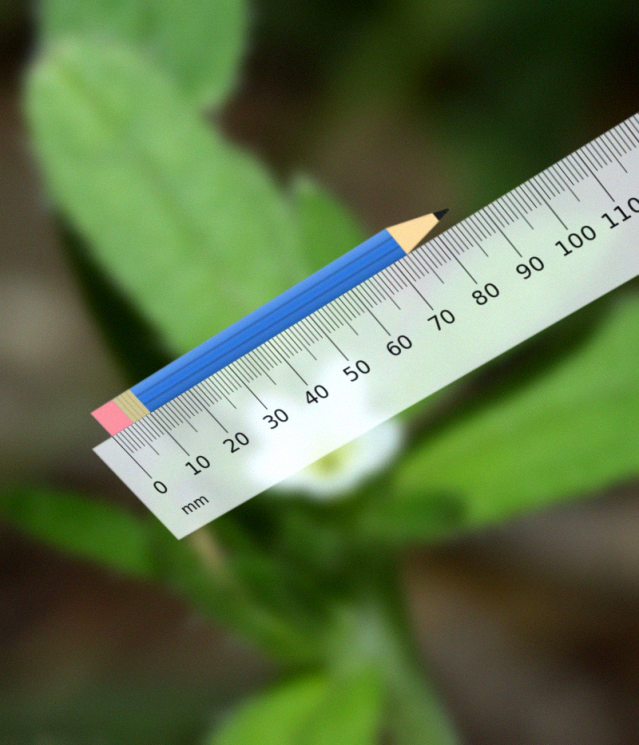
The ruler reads 85 mm
